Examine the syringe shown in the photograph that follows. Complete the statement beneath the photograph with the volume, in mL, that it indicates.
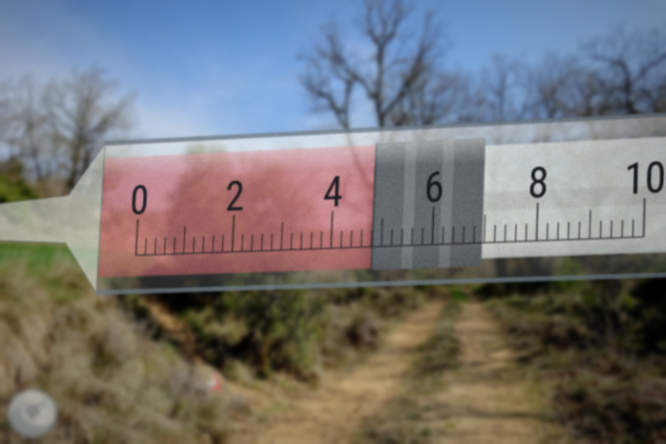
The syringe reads 4.8 mL
